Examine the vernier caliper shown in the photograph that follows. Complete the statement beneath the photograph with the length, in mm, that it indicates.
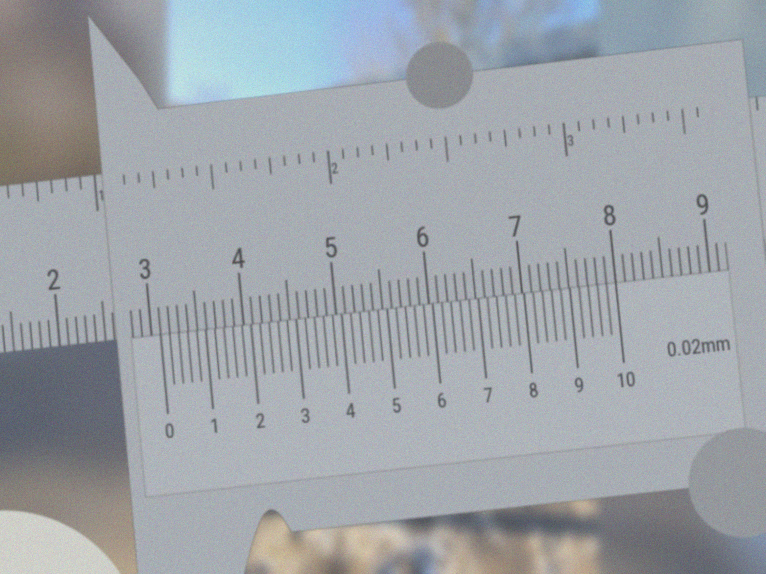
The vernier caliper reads 31.0 mm
